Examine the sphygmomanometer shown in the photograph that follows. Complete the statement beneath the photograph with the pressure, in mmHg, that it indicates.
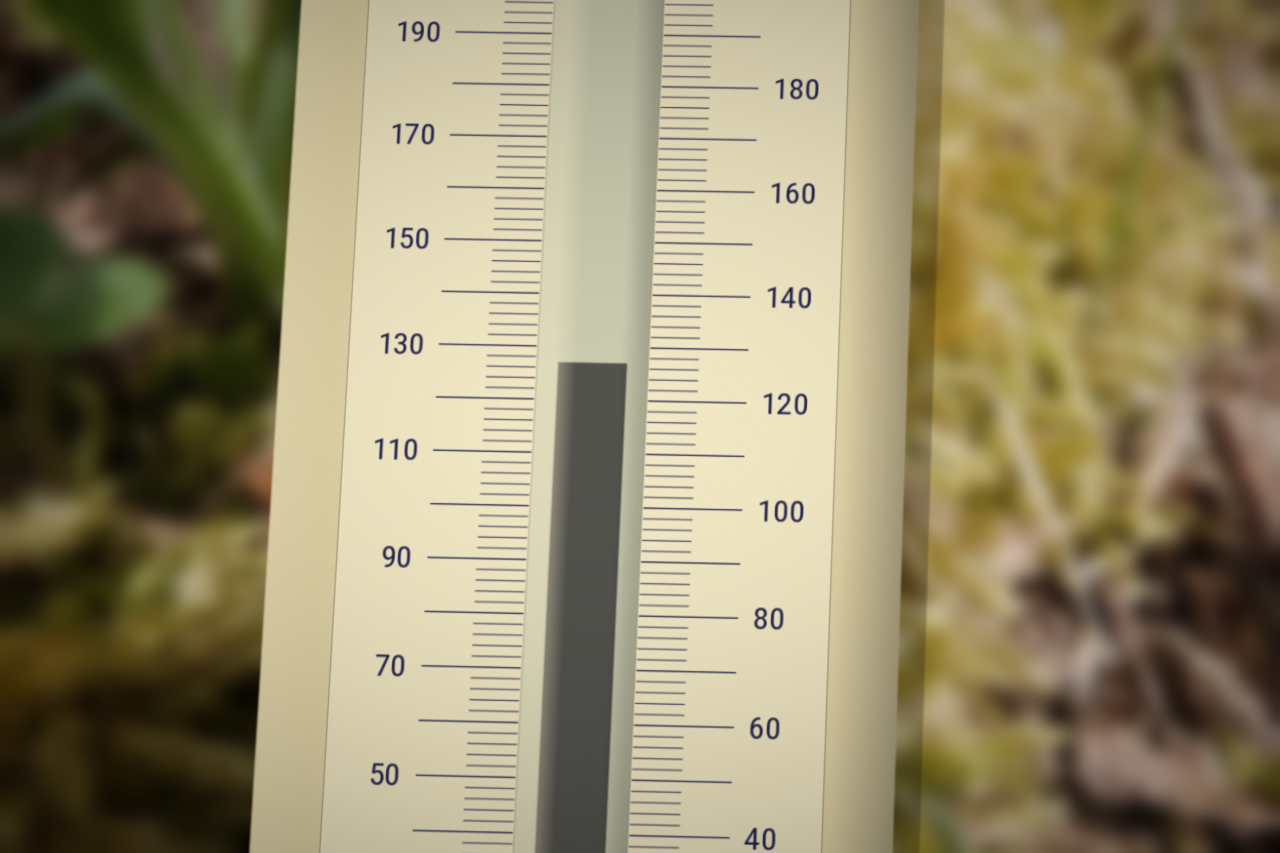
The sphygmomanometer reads 127 mmHg
